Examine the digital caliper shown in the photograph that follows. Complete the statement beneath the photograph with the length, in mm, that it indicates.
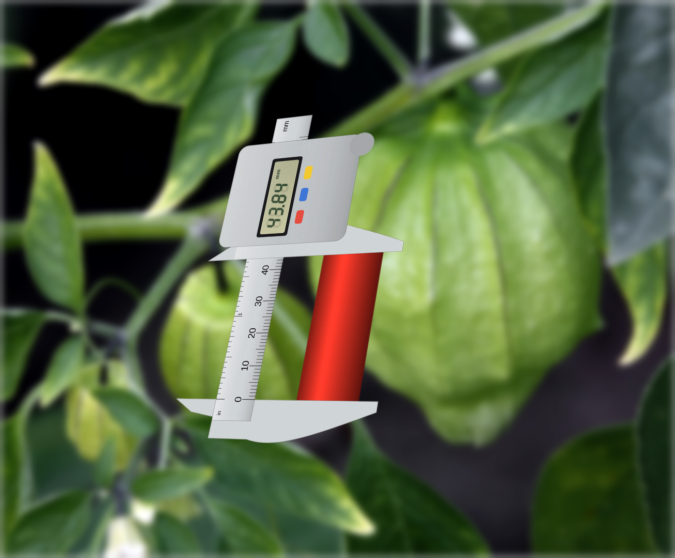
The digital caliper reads 43.84 mm
